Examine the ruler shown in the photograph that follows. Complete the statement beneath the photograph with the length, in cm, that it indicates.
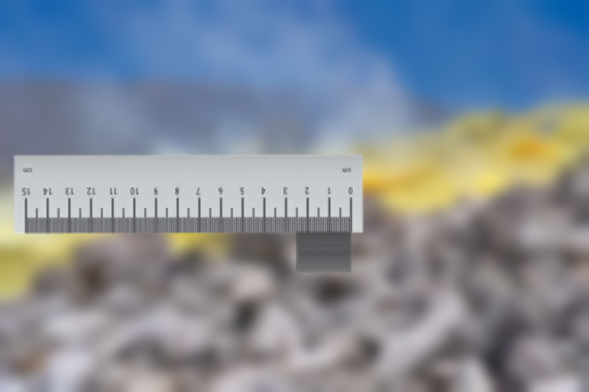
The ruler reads 2.5 cm
